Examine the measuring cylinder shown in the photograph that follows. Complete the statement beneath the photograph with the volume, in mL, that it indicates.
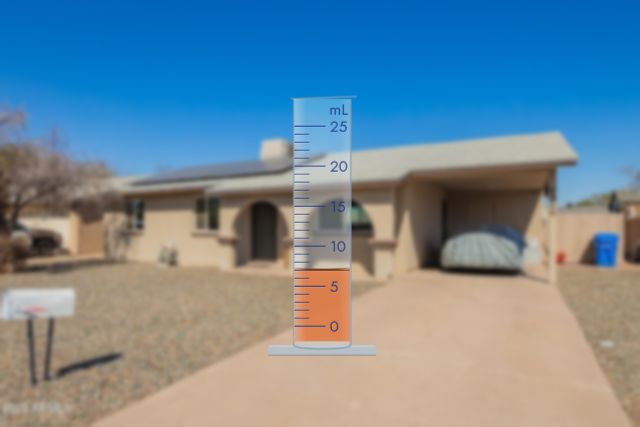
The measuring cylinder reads 7 mL
